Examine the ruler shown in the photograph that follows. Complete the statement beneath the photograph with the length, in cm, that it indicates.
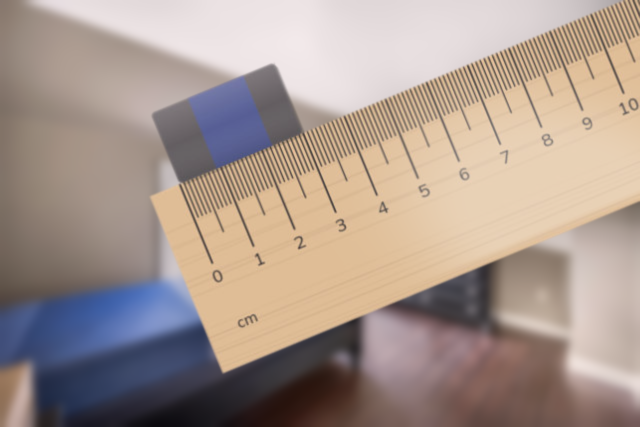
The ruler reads 3 cm
